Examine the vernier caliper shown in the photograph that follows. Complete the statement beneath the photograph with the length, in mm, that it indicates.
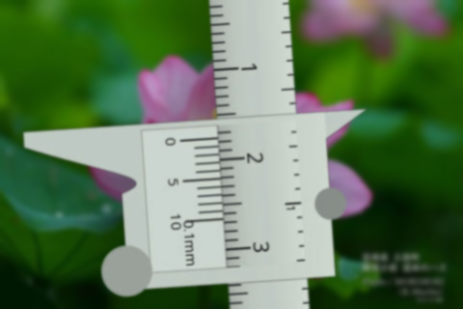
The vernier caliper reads 17.6 mm
